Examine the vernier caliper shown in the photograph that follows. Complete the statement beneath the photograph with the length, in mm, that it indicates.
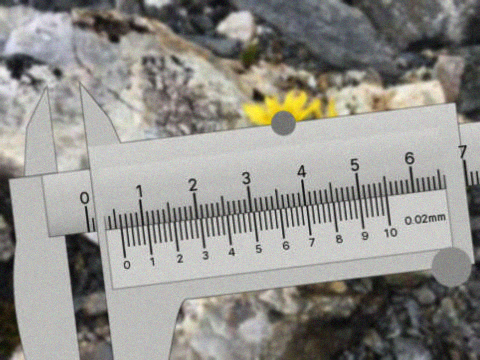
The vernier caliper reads 6.0 mm
